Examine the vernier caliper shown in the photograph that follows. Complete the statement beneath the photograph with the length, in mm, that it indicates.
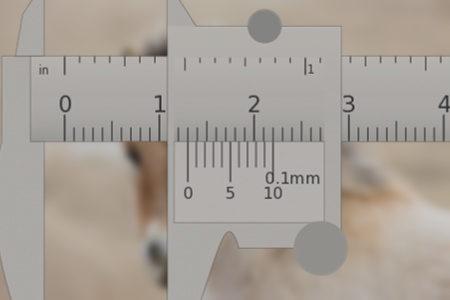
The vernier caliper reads 13.0 mm
